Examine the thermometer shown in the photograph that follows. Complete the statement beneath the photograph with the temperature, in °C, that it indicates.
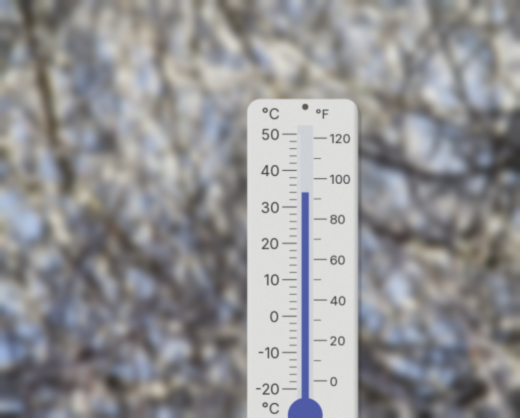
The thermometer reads 34 °C
